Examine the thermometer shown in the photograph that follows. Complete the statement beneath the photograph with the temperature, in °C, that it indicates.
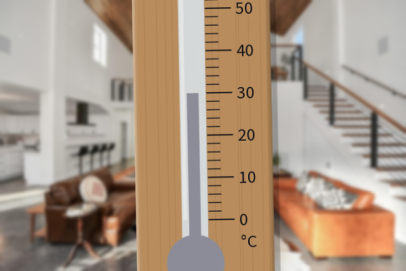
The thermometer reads 30 °C
